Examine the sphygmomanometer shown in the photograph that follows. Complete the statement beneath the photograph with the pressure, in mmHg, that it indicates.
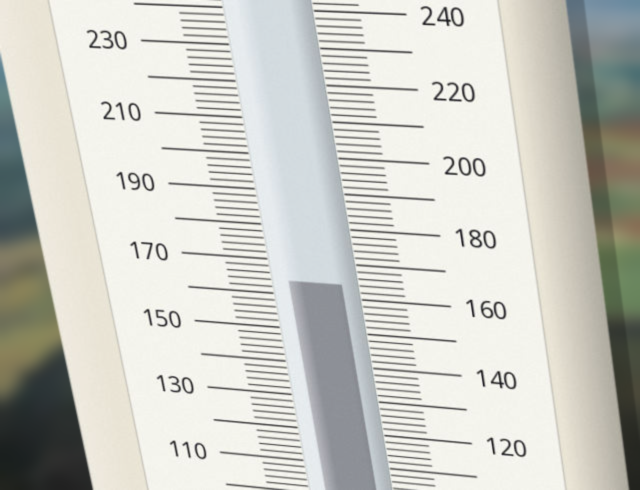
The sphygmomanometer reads 164 mmHg
